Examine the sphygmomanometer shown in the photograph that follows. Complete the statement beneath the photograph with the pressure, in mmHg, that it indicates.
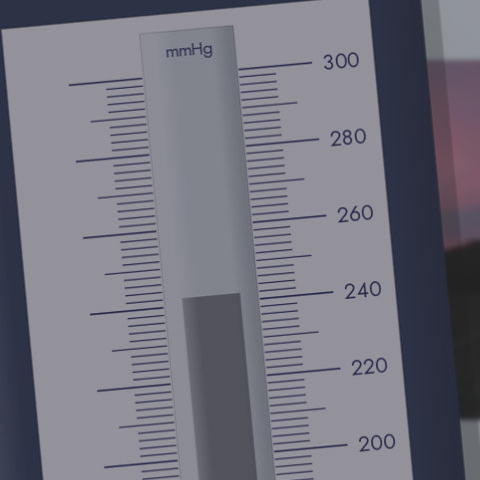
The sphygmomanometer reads 242 mmHg
